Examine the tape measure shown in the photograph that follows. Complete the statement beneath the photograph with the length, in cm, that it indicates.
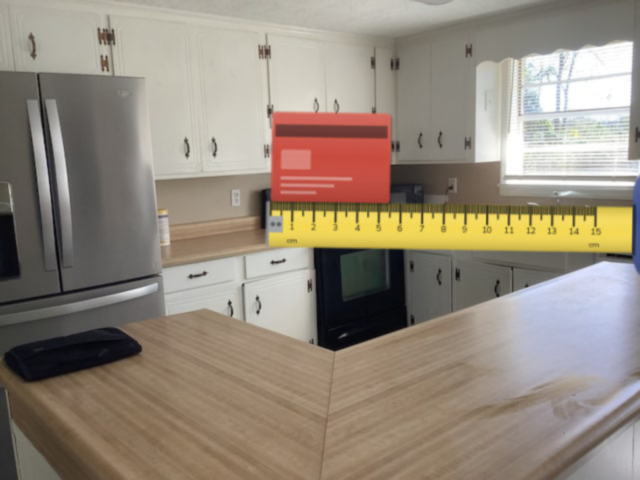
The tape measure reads 5.5 cm
